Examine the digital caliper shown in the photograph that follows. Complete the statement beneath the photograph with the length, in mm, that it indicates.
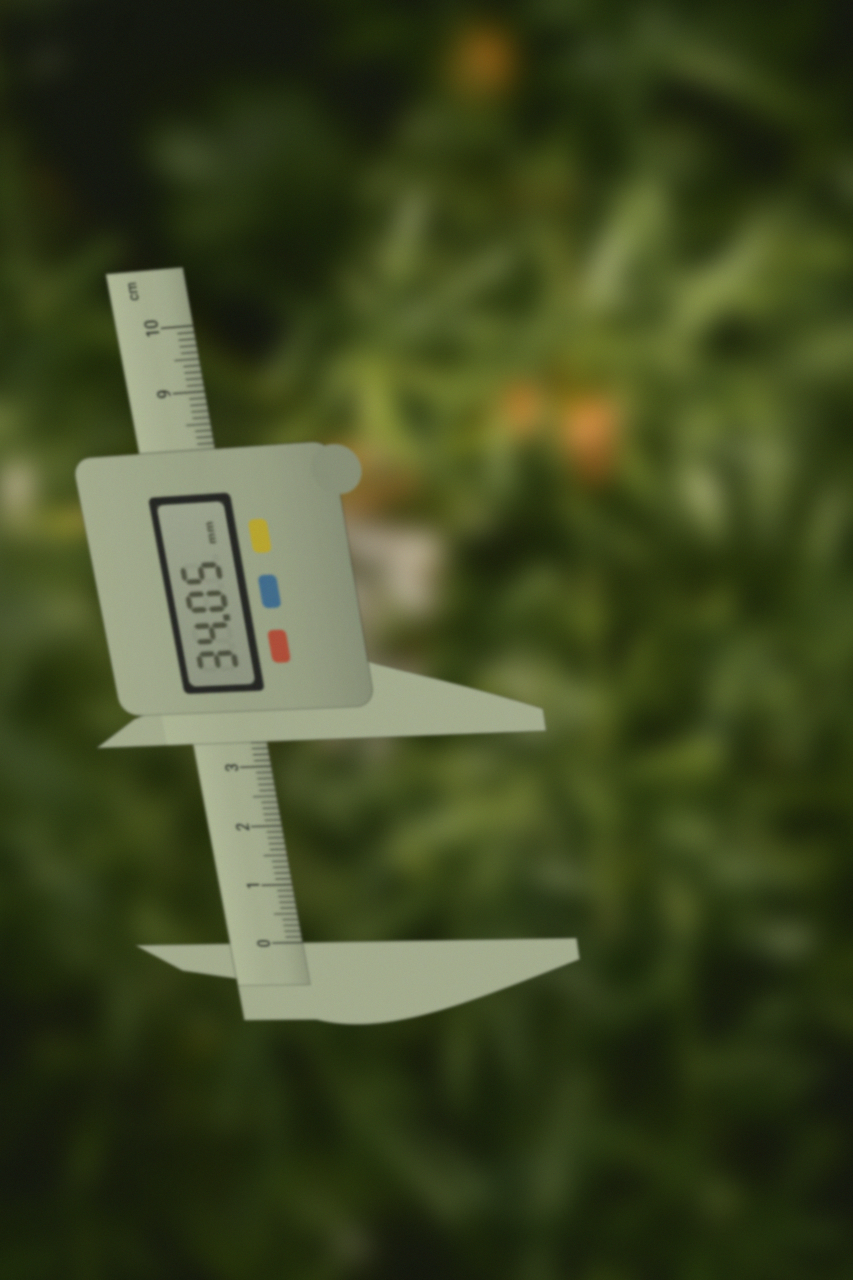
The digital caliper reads 34.05 mm
